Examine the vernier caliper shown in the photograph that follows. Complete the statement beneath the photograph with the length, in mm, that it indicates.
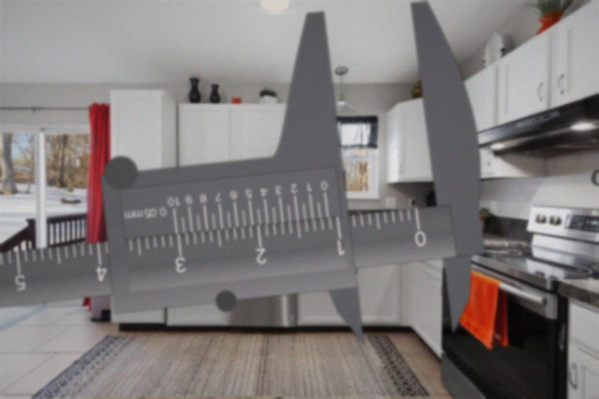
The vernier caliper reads 11.2 mm
